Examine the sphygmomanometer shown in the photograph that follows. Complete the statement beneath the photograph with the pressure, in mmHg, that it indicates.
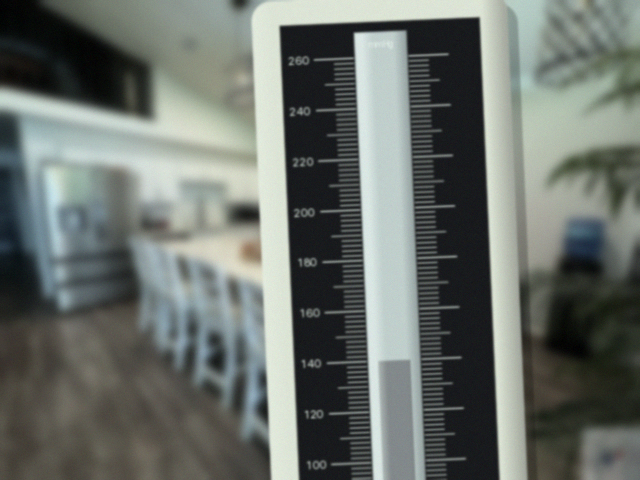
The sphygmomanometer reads 140 mmHg
